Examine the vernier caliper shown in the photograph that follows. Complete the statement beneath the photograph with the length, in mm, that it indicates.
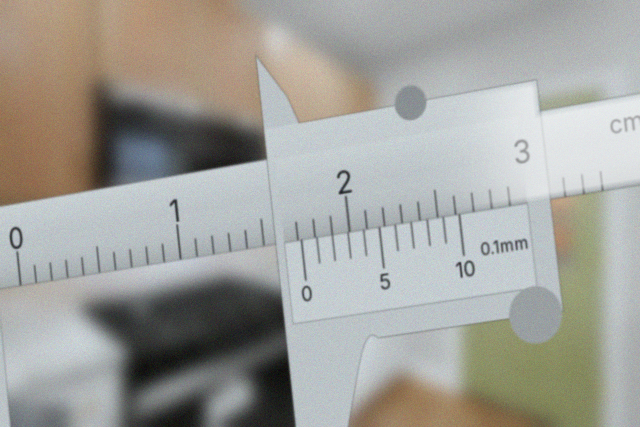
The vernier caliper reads 17.2 mm
